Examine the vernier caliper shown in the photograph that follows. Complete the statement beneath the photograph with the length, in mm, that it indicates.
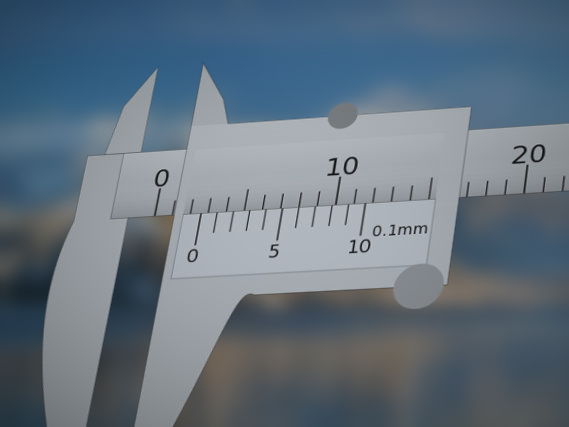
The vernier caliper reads 2.6 mm
